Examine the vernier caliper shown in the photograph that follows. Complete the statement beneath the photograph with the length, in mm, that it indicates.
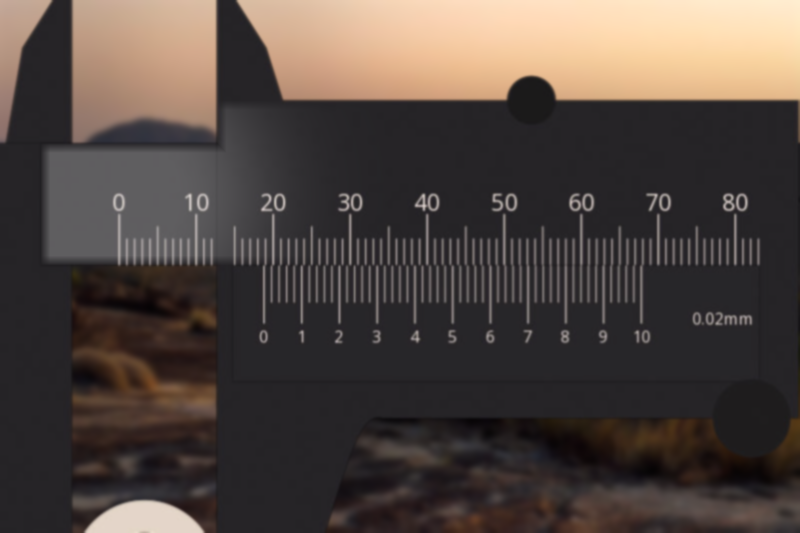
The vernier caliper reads 18.8 mm
